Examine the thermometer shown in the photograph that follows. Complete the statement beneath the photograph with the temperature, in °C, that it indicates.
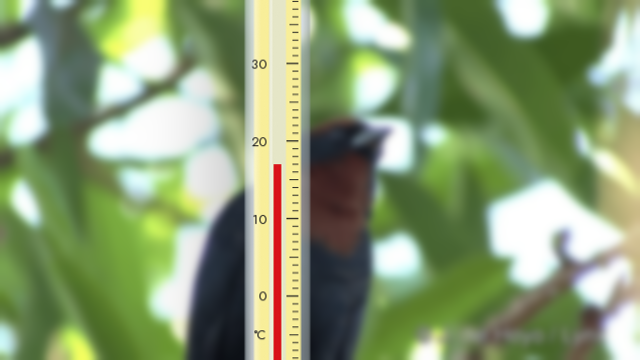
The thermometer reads 17 °C
